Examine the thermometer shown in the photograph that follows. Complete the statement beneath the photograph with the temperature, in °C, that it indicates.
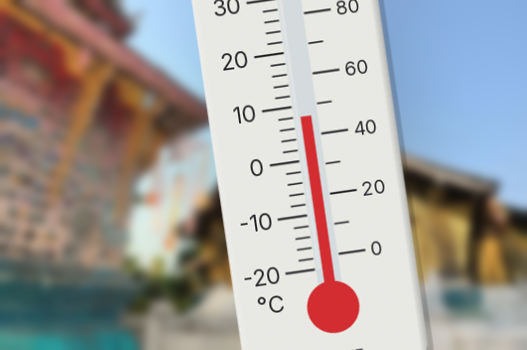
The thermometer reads 8 °C
